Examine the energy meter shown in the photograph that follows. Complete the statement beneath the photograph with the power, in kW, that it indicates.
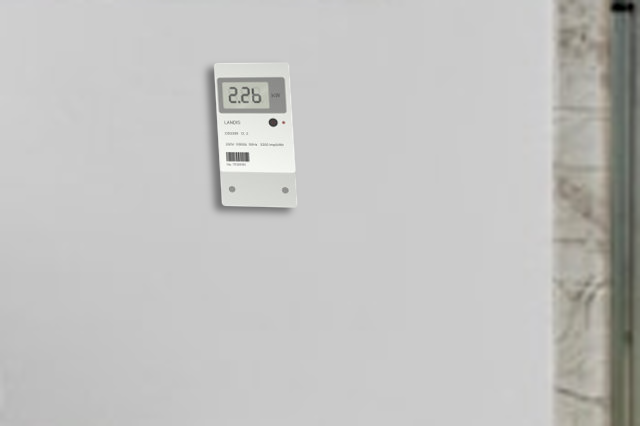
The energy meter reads 2.26 kW
